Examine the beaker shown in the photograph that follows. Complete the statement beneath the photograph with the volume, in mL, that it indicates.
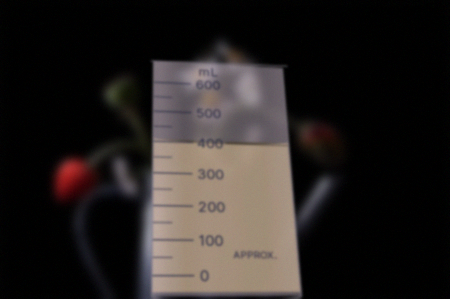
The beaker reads 400 mL
